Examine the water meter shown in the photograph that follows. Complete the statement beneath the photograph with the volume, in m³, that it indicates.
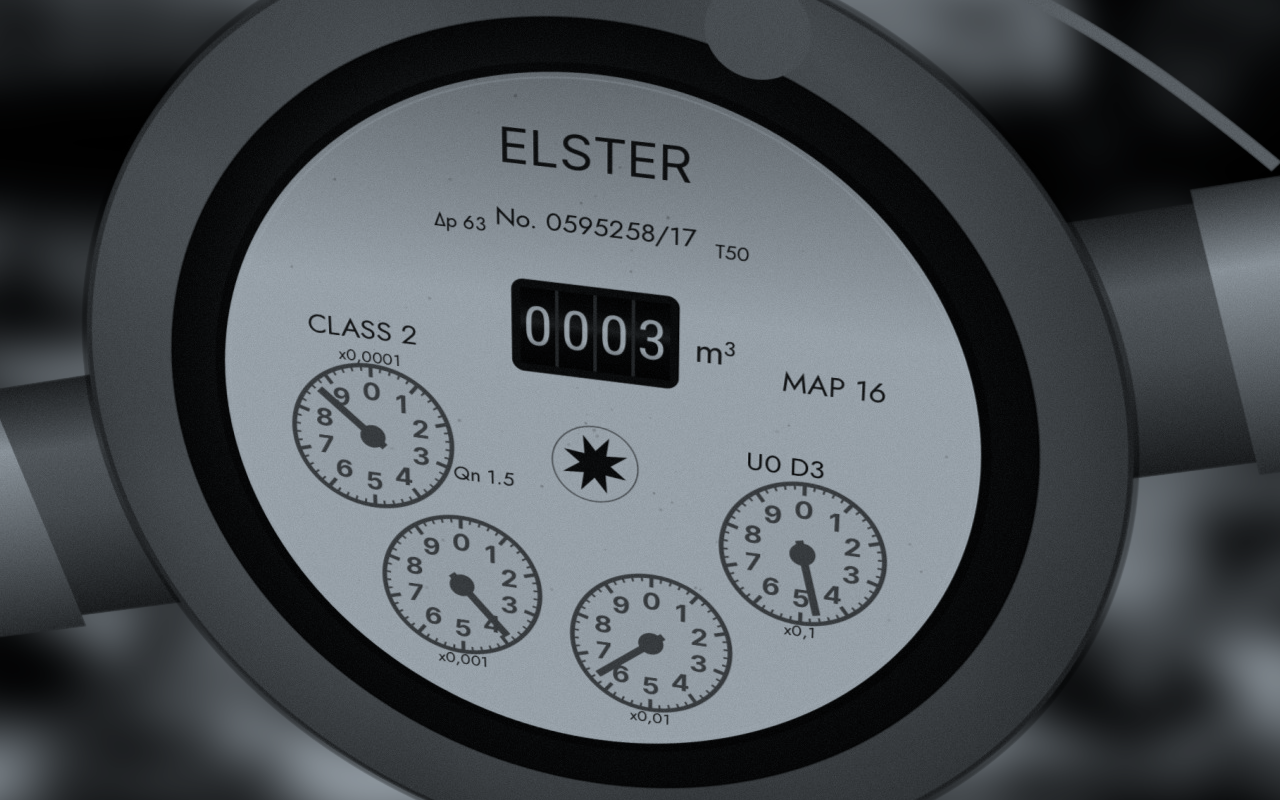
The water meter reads 3.4638 m³
